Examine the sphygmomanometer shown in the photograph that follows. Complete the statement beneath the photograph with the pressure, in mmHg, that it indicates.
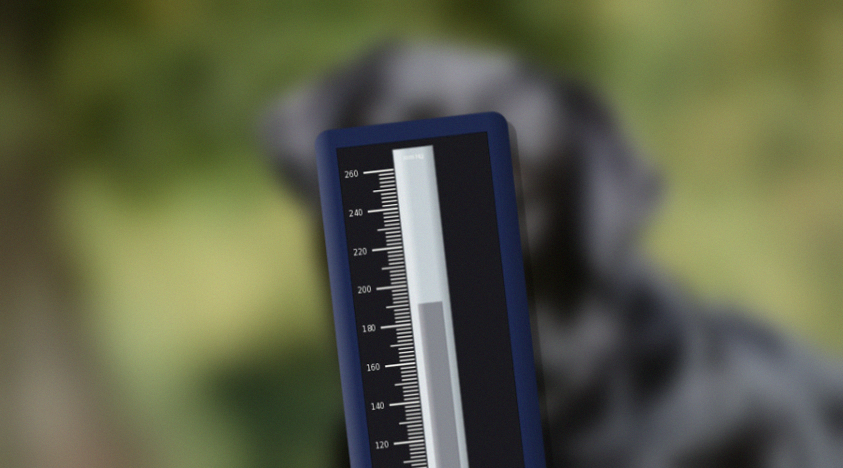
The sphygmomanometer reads 190 mmHg
